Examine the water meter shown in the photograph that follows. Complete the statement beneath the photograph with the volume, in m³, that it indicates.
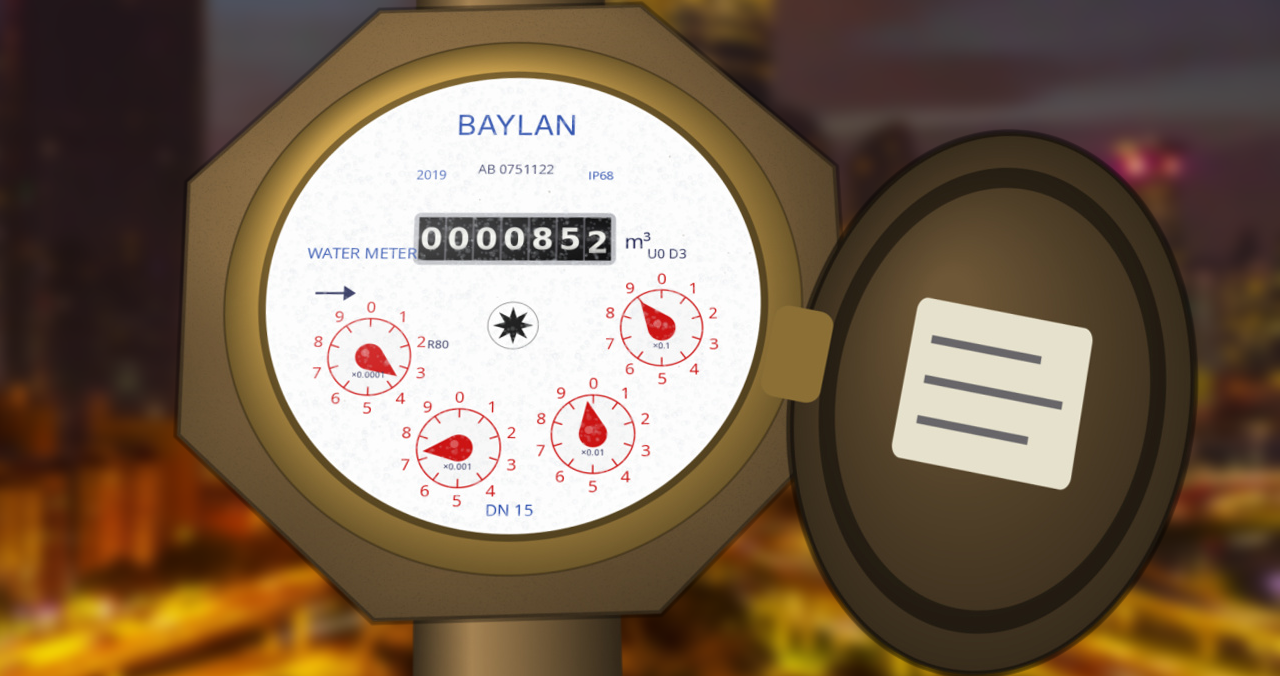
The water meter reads 851.8973 m³
